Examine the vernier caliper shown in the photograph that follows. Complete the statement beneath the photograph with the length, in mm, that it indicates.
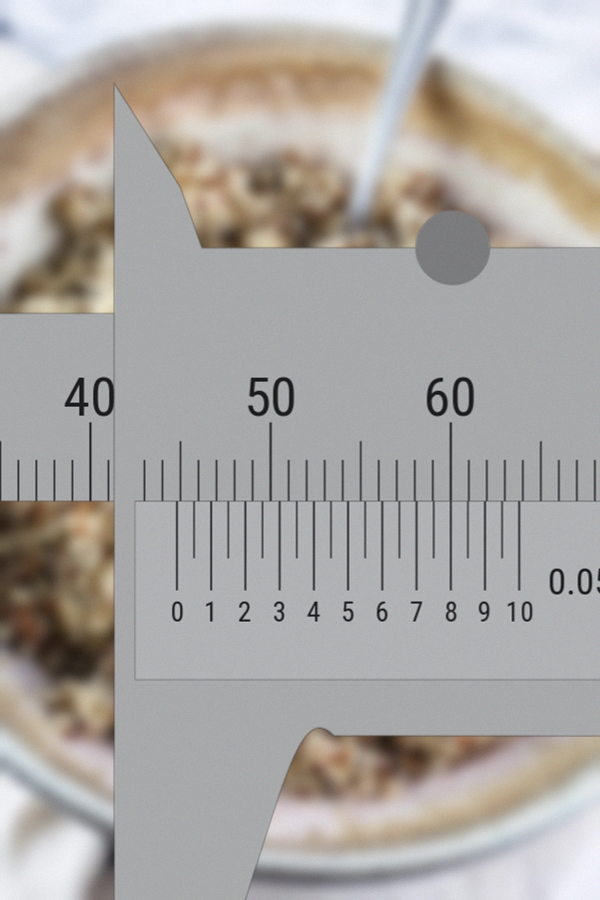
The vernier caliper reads 44.8 mm
